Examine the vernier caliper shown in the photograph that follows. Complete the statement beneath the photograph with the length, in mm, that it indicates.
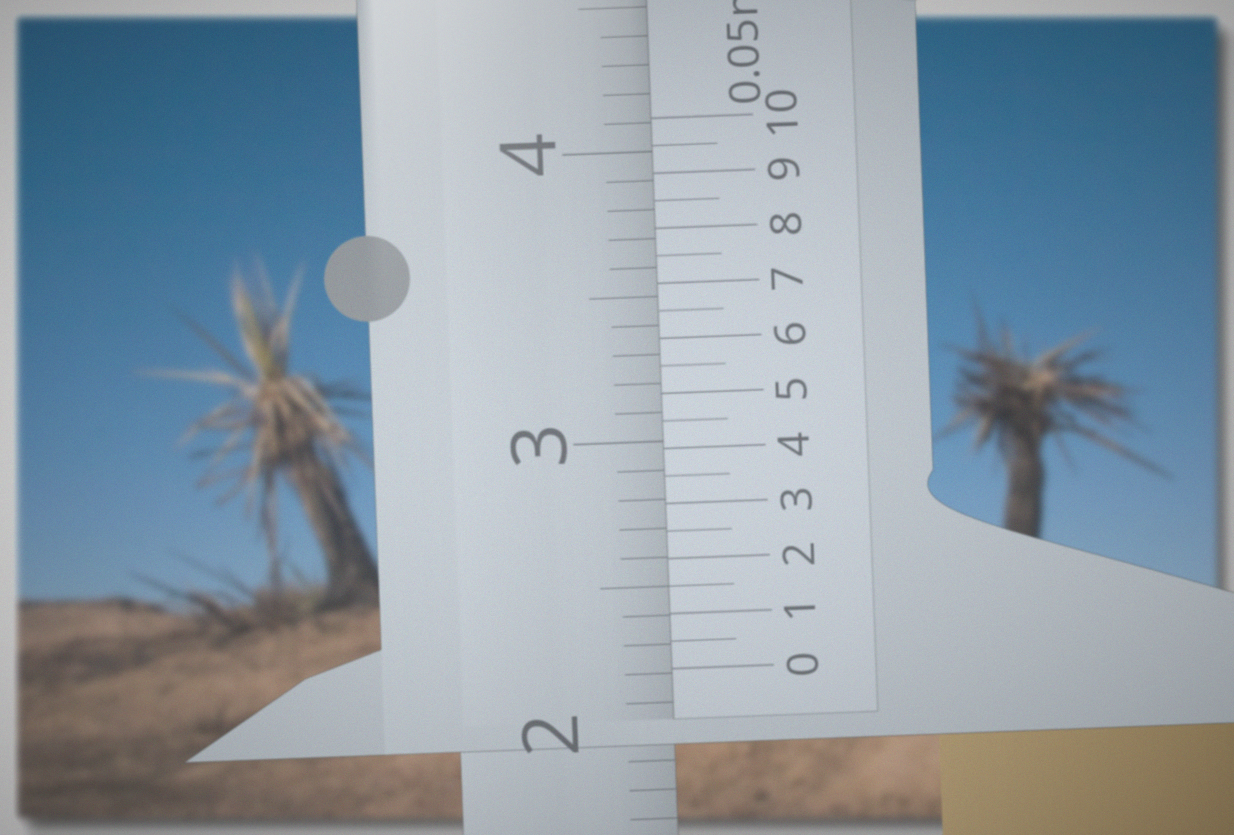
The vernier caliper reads 22.15 mm
